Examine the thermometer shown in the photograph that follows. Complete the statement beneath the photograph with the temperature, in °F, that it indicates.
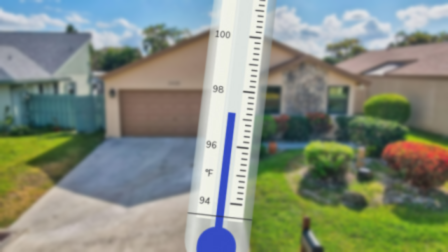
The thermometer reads 97.2 °F
